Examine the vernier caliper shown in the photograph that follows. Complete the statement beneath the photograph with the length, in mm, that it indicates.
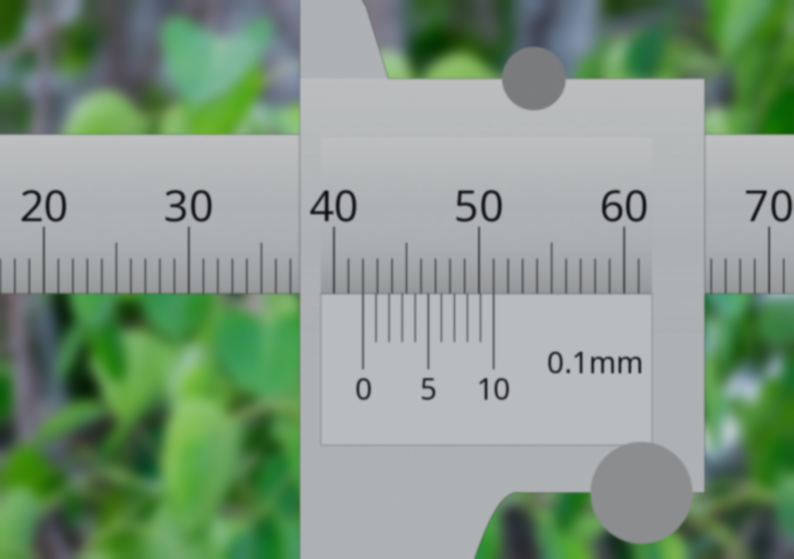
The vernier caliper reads 42.0 mm
